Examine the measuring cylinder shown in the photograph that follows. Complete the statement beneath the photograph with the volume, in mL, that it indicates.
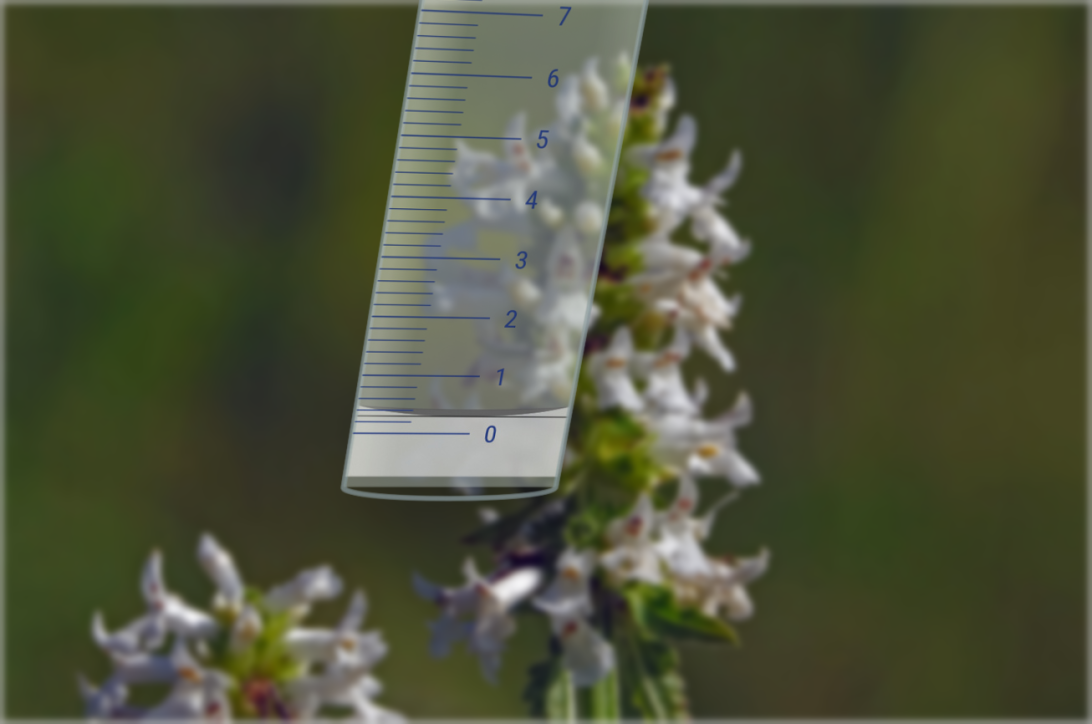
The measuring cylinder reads 0.3 mL
